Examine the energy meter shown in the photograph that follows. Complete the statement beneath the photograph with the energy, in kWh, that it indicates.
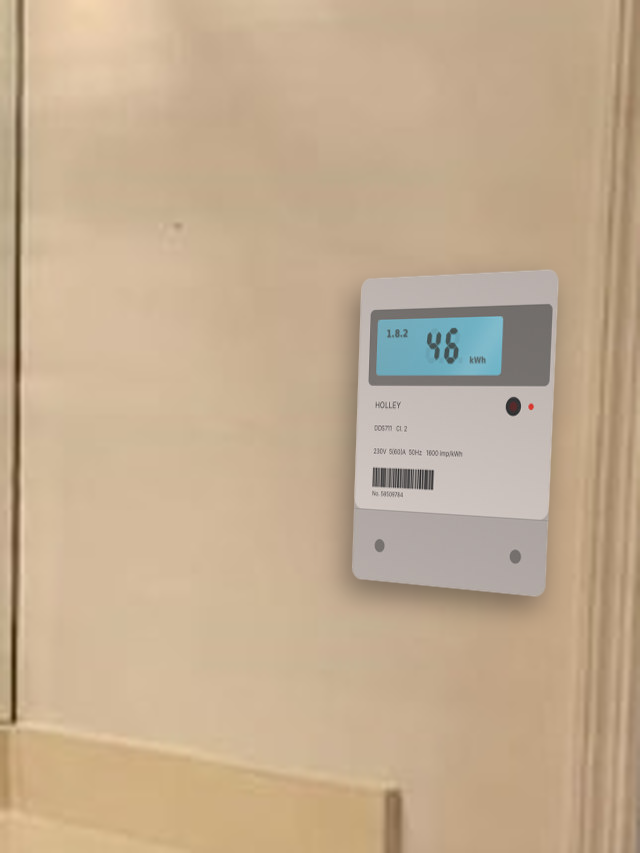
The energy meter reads 46 kWh
